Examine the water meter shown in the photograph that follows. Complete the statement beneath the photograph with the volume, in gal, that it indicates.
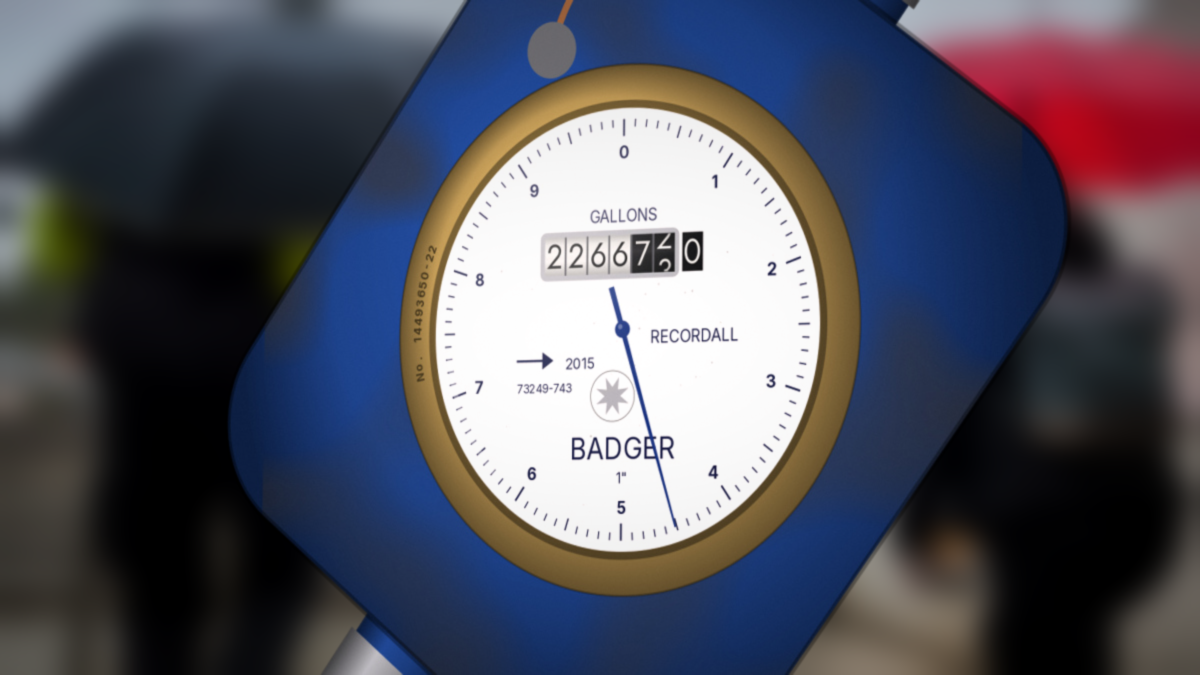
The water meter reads 2266724.5 gal
